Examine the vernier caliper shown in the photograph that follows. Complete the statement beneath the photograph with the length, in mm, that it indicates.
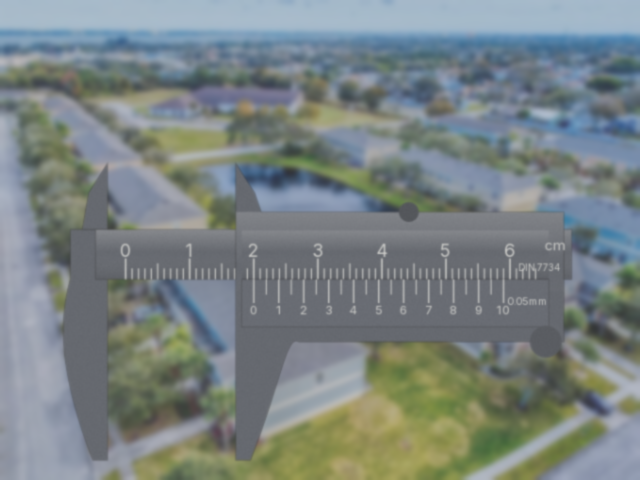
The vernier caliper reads 20.0 mm
